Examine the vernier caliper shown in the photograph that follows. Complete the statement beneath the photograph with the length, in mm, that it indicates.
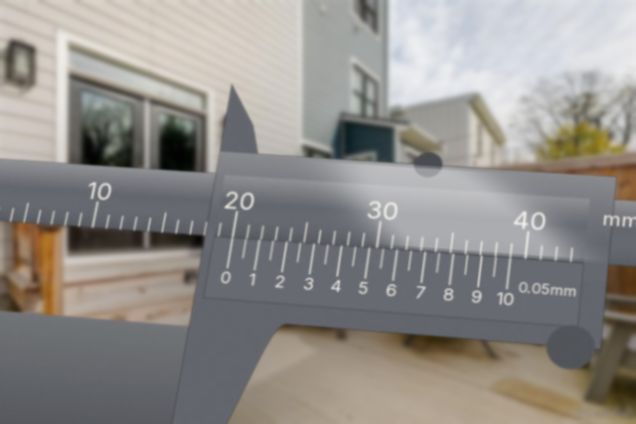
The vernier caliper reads 20.0 mm
